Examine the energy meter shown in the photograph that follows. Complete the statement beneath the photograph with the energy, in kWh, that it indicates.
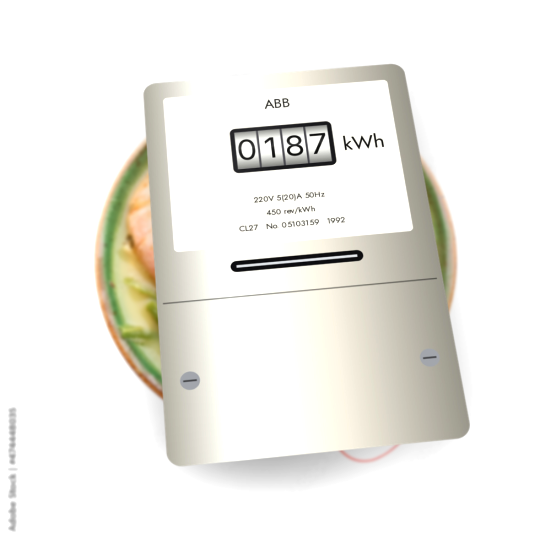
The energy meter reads 187 kWh
